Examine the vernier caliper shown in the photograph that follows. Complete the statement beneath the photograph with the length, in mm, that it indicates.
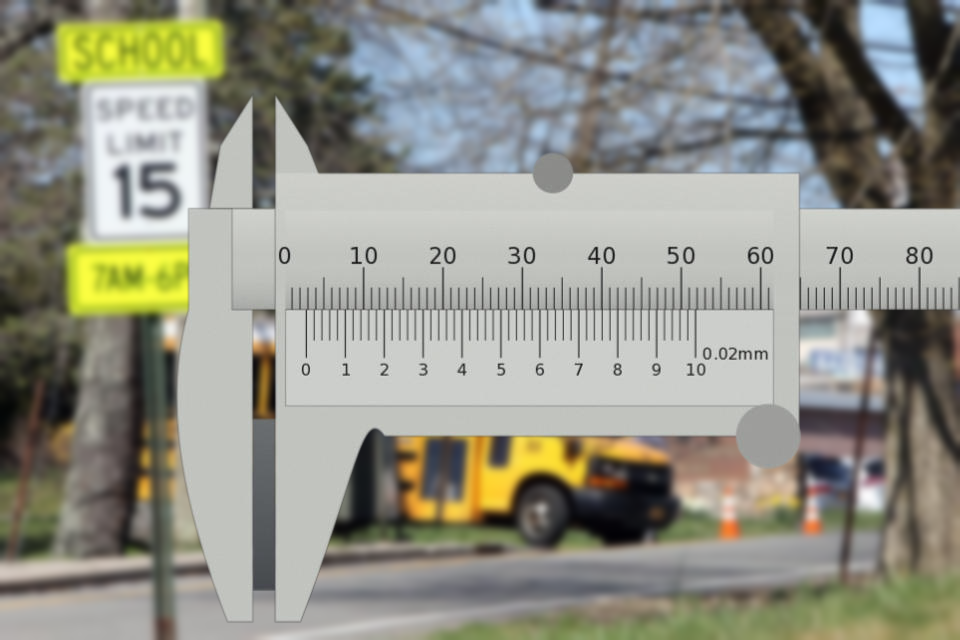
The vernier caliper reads 2.8 mm
